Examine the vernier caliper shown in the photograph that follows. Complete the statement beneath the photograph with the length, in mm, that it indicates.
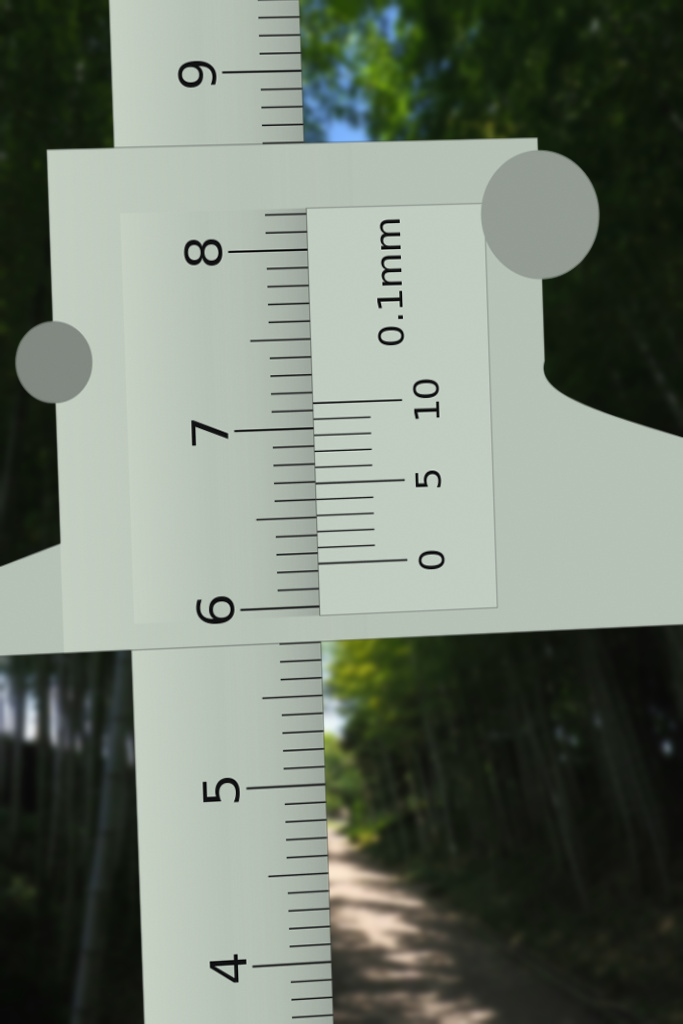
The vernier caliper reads 62.4 mm
